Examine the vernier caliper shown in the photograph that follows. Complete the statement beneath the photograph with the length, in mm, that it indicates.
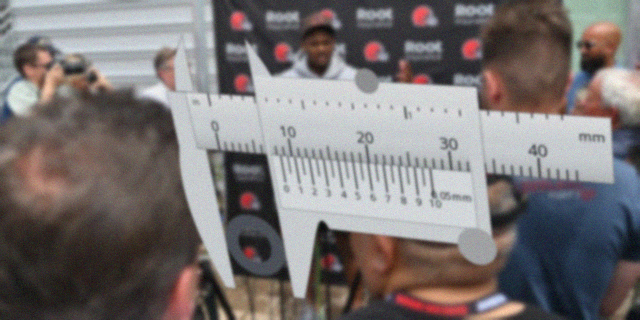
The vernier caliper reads 8.5 mm
